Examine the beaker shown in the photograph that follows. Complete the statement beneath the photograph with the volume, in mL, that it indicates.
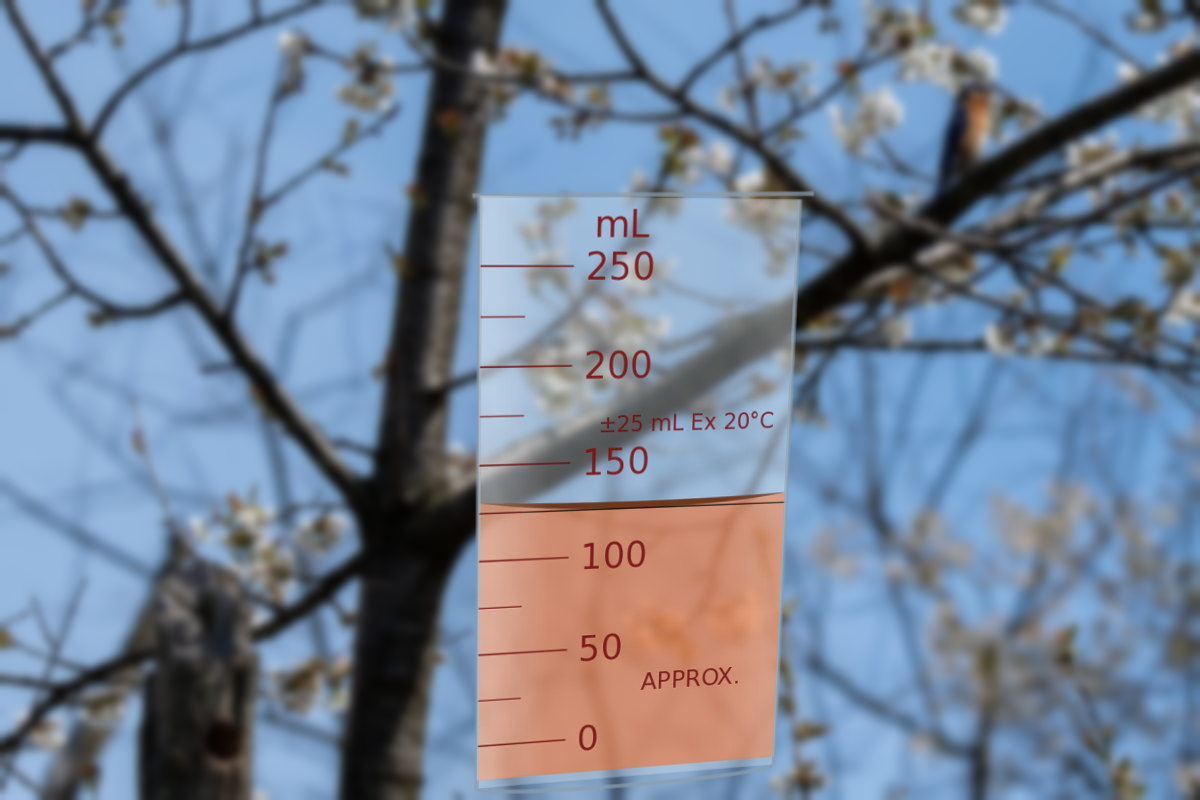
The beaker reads 125 mL
